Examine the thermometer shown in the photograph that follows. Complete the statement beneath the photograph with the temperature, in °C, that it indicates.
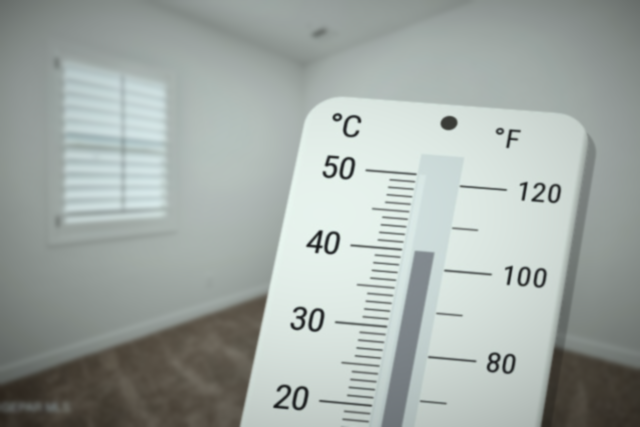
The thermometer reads 40 °C
